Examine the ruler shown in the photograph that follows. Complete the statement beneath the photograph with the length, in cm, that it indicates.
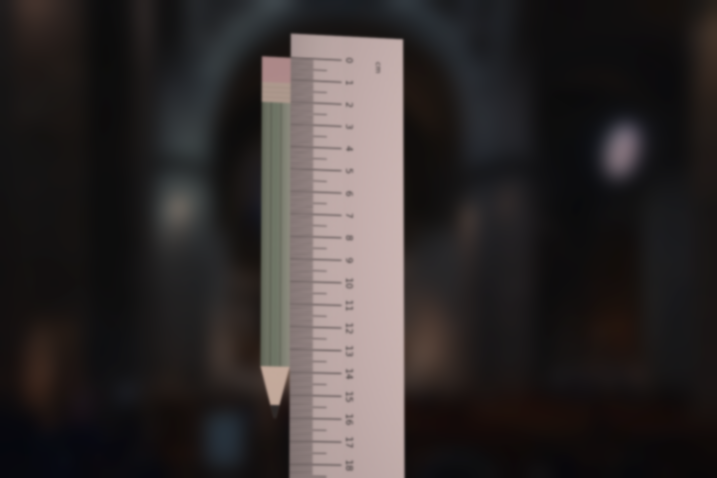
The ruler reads 16 cm
